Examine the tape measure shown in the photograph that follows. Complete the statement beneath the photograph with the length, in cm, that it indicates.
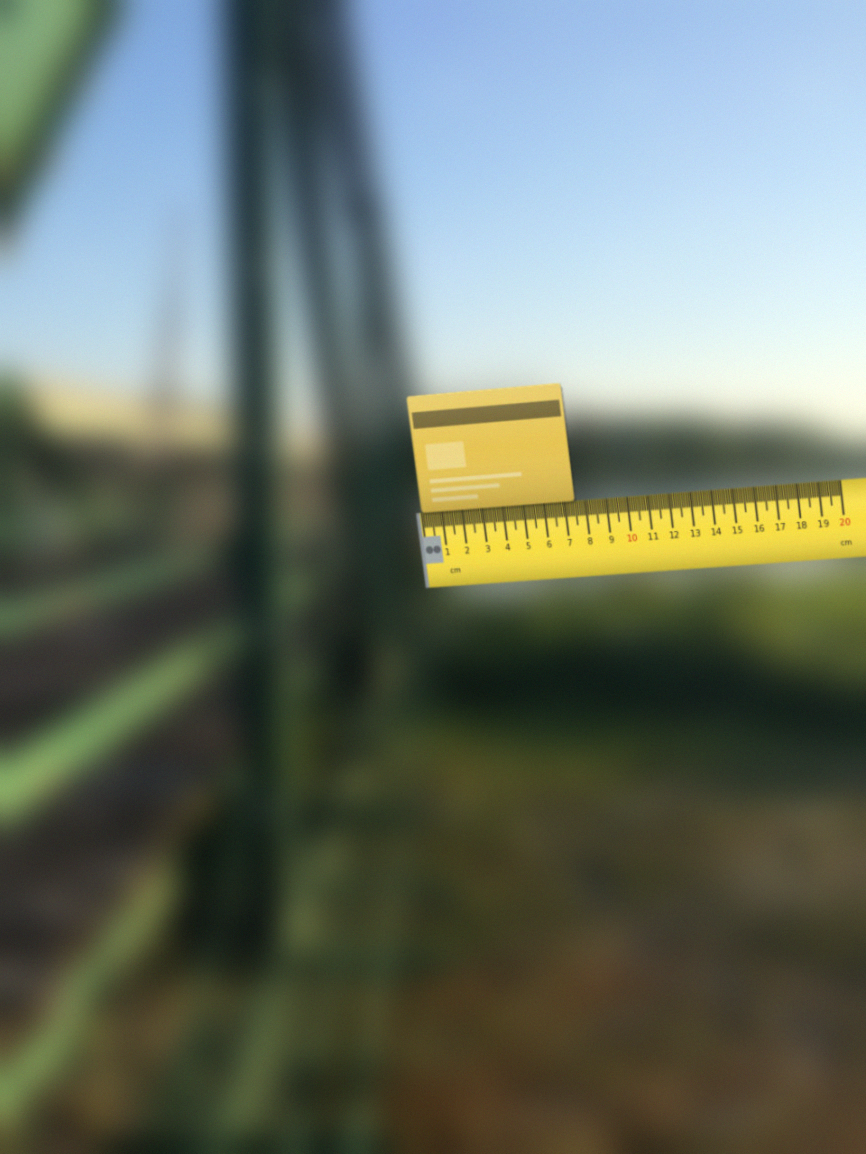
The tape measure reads 7.5 cm
